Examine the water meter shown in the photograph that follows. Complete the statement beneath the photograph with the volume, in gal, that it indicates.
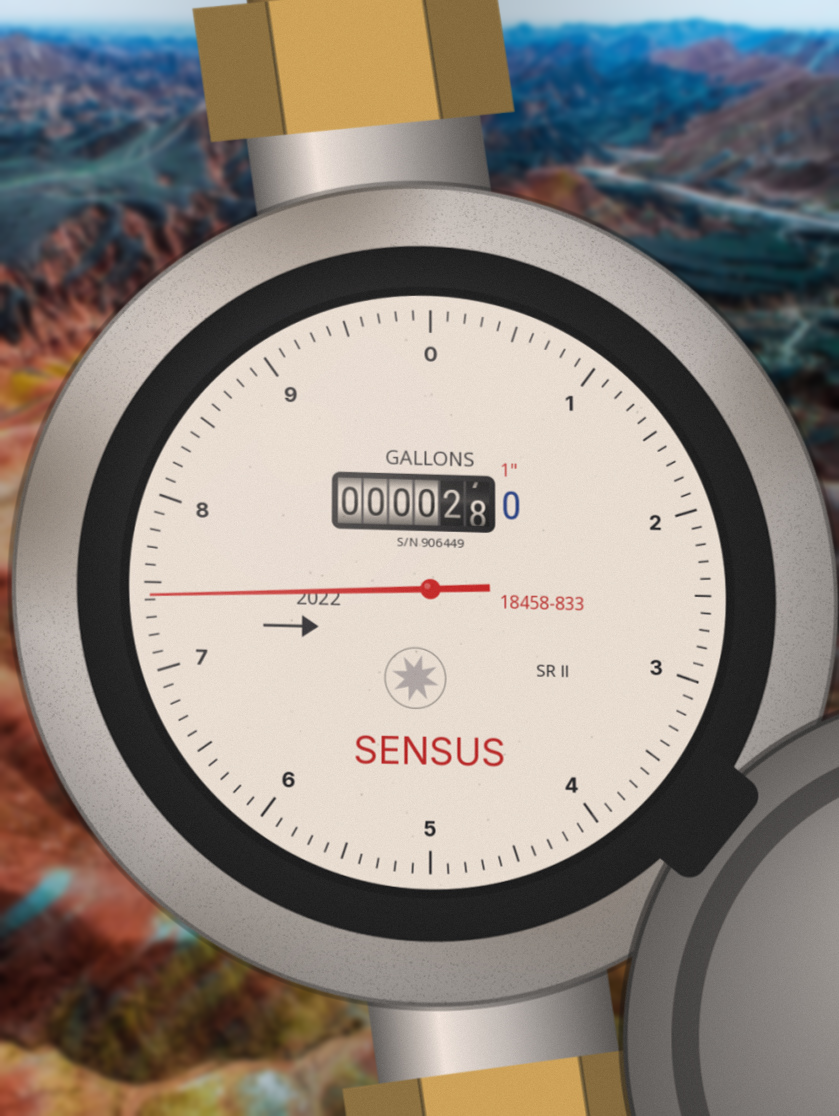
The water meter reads 277.4 gal
